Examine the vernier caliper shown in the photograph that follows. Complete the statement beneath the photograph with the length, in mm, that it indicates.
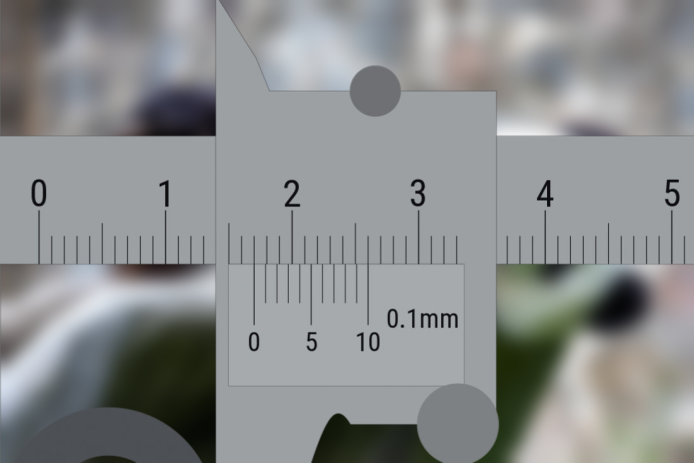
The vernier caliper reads 17.0 mm
